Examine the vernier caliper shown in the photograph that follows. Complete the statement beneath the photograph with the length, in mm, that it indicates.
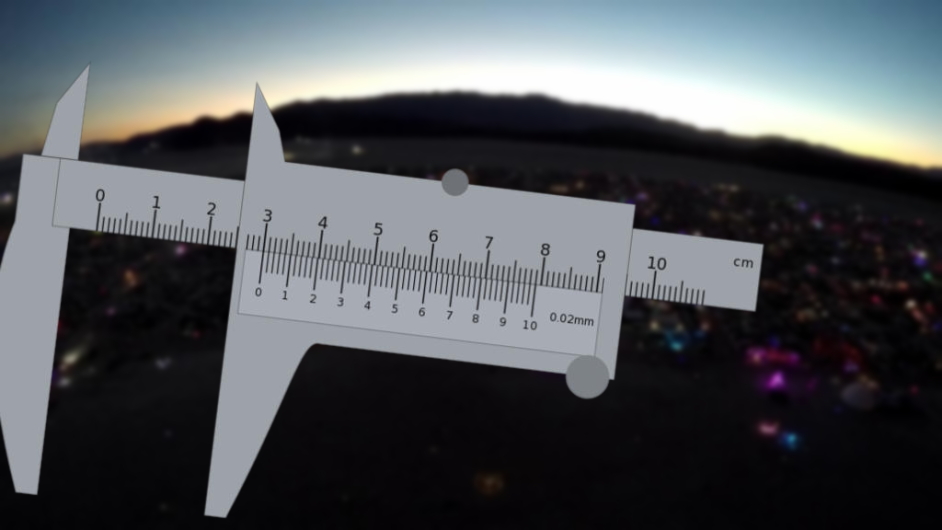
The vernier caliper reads 30.0 mm
